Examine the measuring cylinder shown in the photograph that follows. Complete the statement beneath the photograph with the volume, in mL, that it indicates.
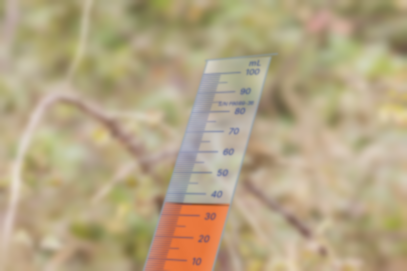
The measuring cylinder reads 35 mL
